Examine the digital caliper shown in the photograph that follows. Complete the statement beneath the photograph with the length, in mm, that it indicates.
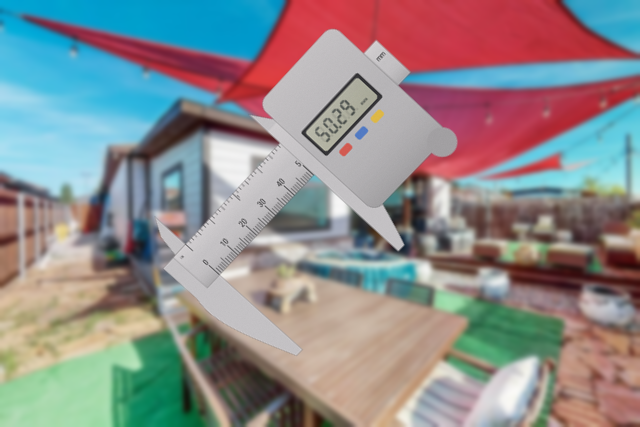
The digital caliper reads 50.29 mm
